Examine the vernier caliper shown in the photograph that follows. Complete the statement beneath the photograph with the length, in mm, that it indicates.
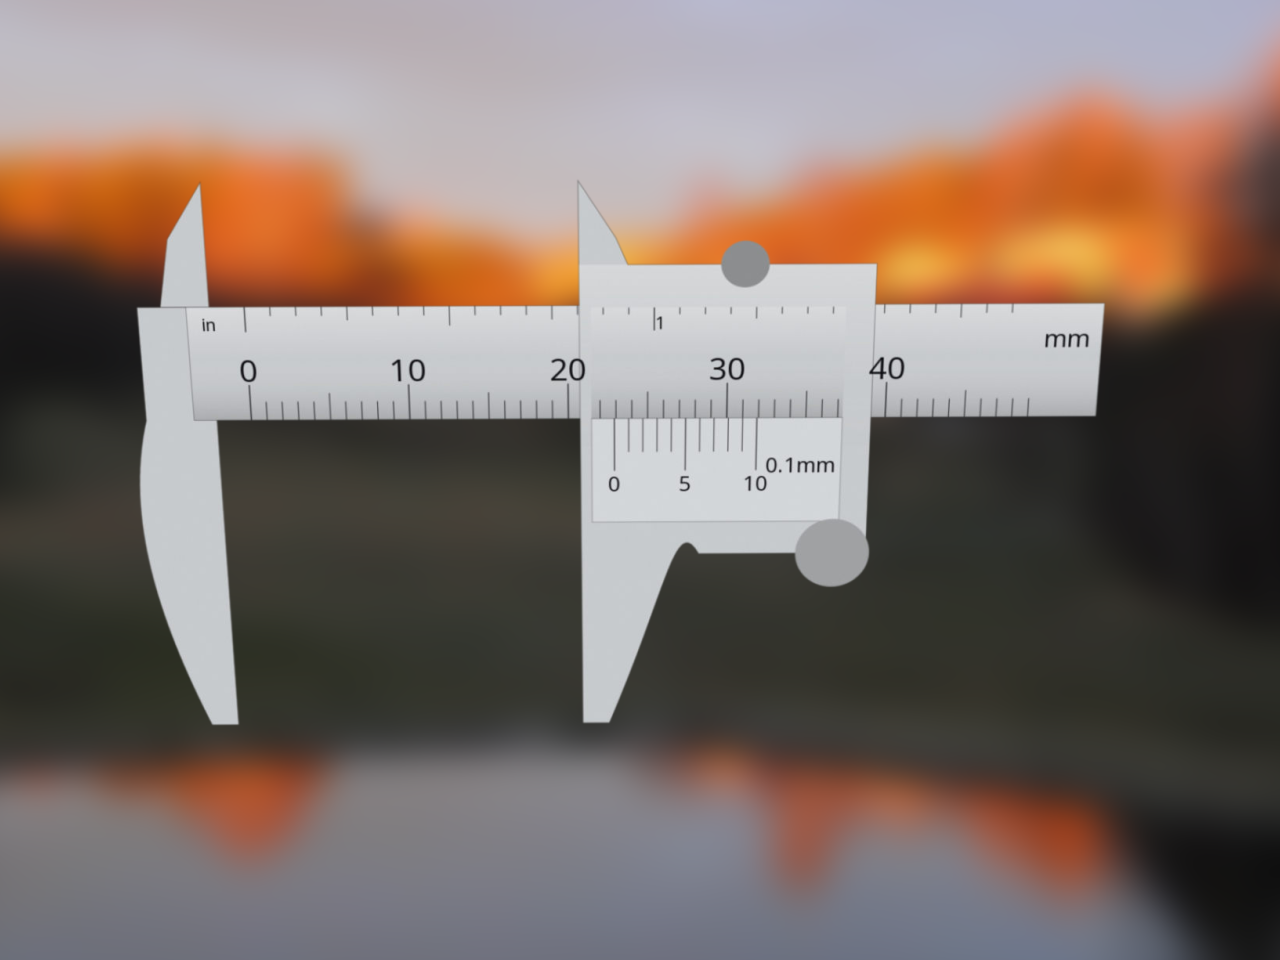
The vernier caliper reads 22.9 mm
